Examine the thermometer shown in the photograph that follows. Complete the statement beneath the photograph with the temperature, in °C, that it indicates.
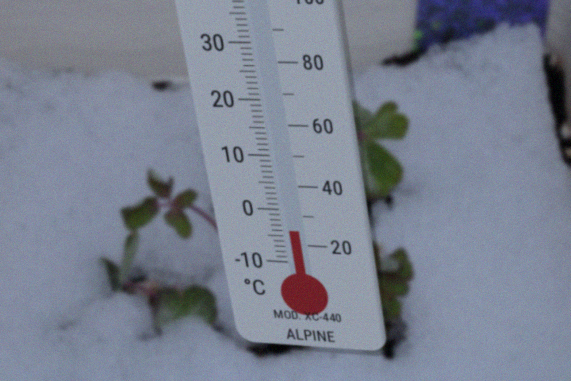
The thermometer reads -4 °C
